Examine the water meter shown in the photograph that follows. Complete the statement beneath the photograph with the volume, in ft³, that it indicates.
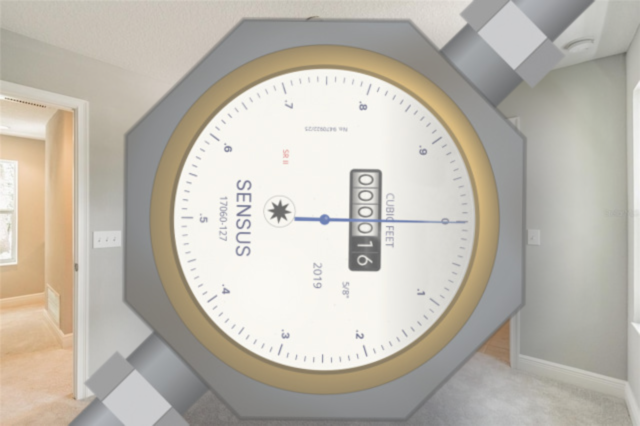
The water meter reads 16.00 ft³
